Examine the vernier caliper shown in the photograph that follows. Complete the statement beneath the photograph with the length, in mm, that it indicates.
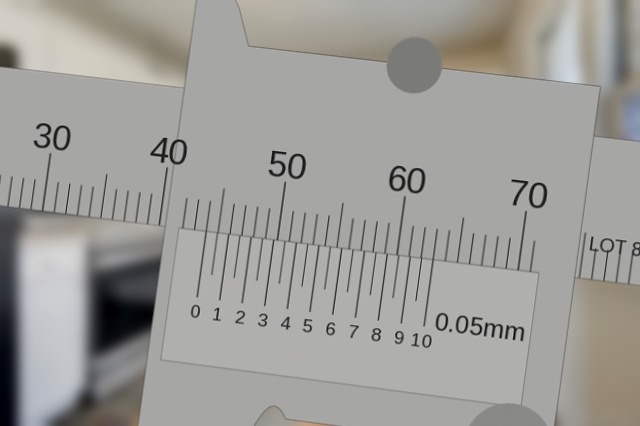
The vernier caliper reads 44.0 mm
